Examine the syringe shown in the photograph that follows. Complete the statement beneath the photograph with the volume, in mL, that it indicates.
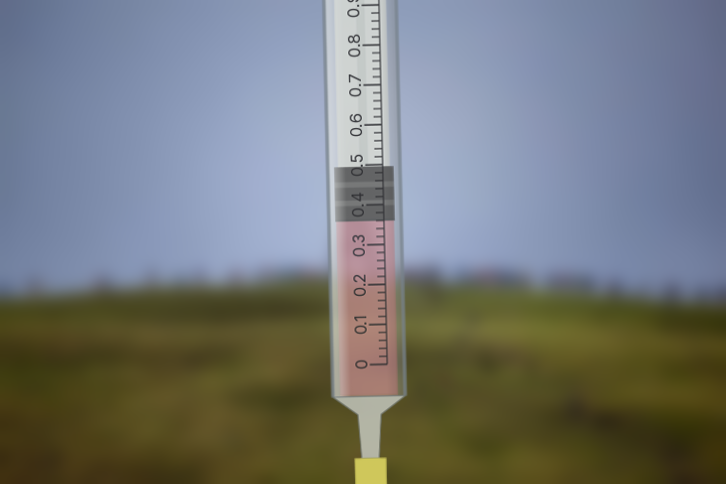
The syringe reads 0.36 mL
